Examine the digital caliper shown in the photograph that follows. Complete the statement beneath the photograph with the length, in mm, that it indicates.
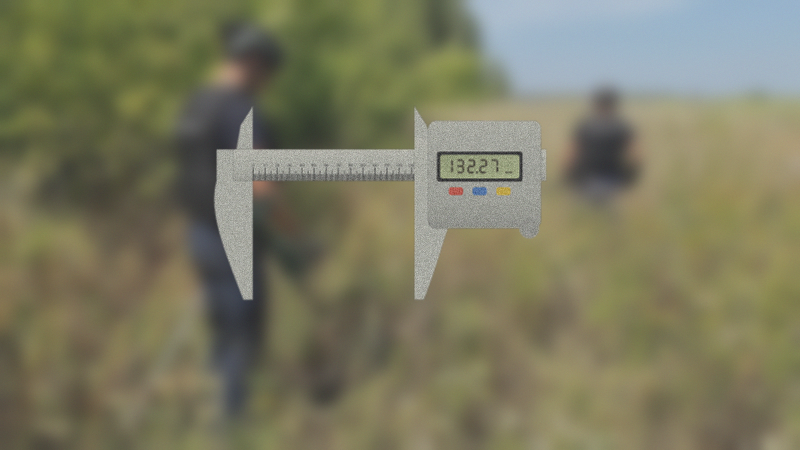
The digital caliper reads 132.27 mm
